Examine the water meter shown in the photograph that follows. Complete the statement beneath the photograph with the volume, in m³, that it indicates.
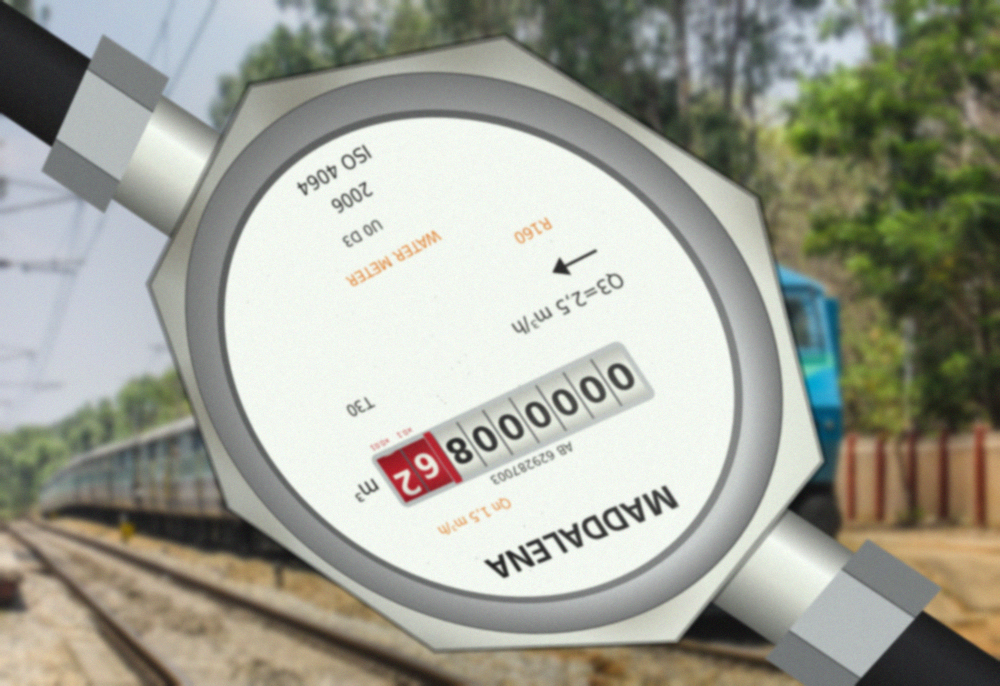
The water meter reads 8.62 m³
